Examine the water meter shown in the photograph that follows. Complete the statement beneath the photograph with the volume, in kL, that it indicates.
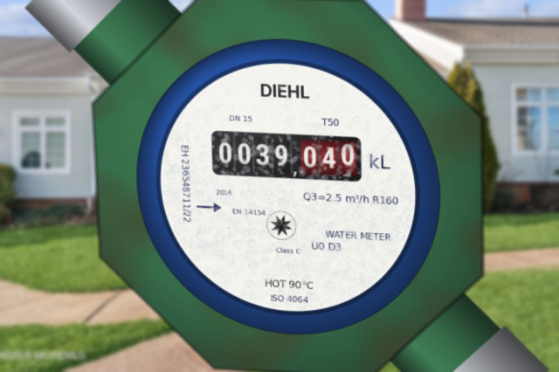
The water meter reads 39.040 kL
